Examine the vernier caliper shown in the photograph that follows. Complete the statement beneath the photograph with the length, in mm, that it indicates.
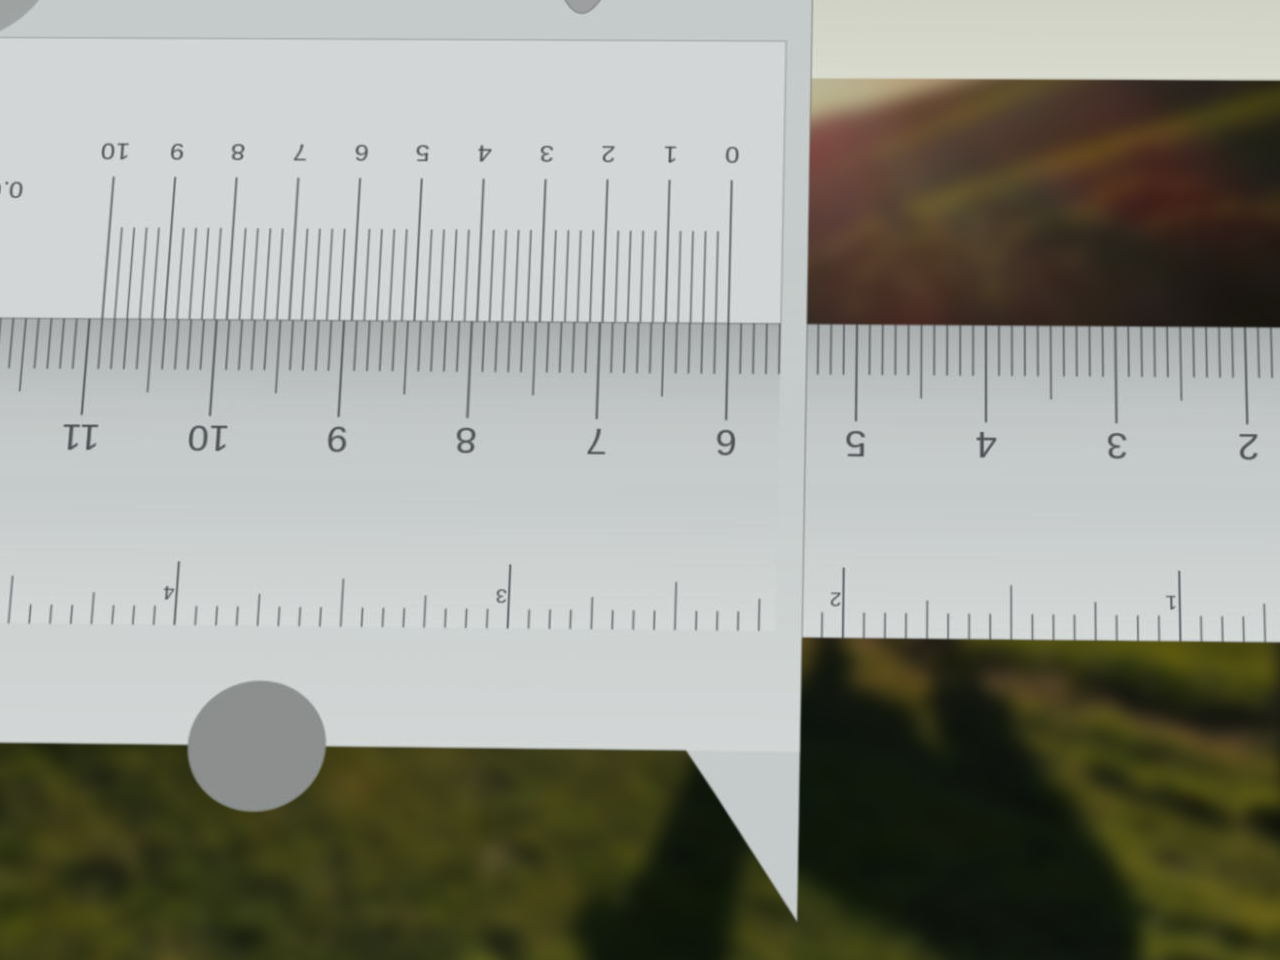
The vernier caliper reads 60.0 mm
